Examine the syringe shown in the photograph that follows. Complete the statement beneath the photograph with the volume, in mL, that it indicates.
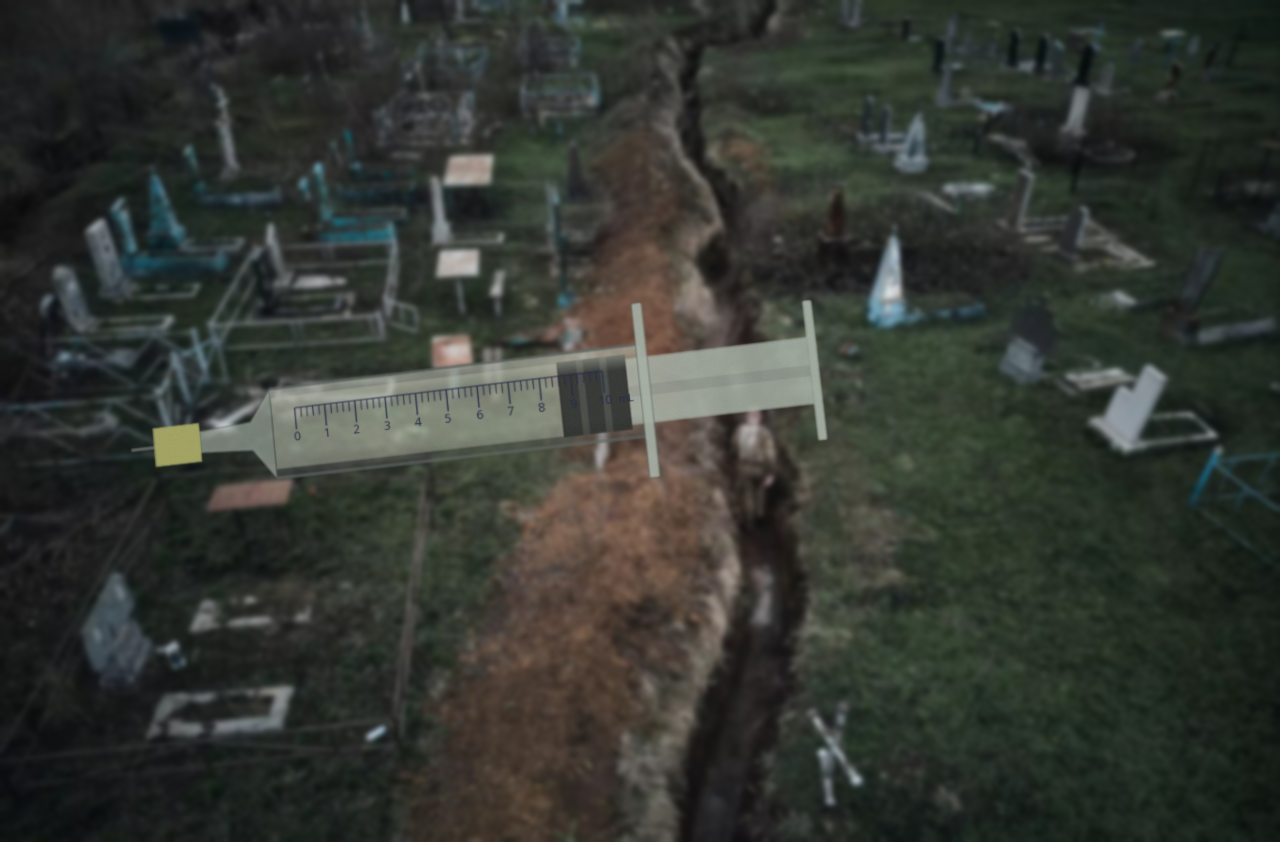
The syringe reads 8.6 mL
